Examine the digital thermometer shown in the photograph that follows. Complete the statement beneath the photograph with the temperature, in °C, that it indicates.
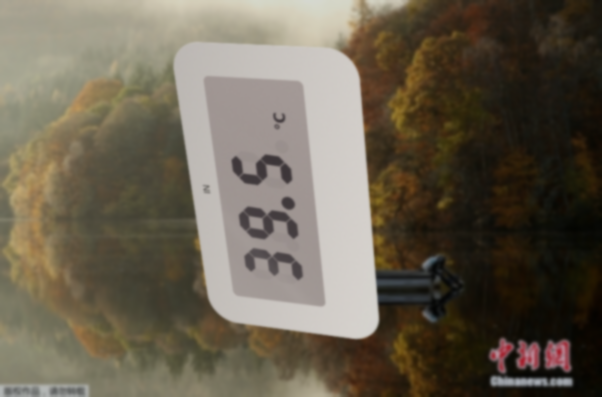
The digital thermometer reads 39.5 °C
